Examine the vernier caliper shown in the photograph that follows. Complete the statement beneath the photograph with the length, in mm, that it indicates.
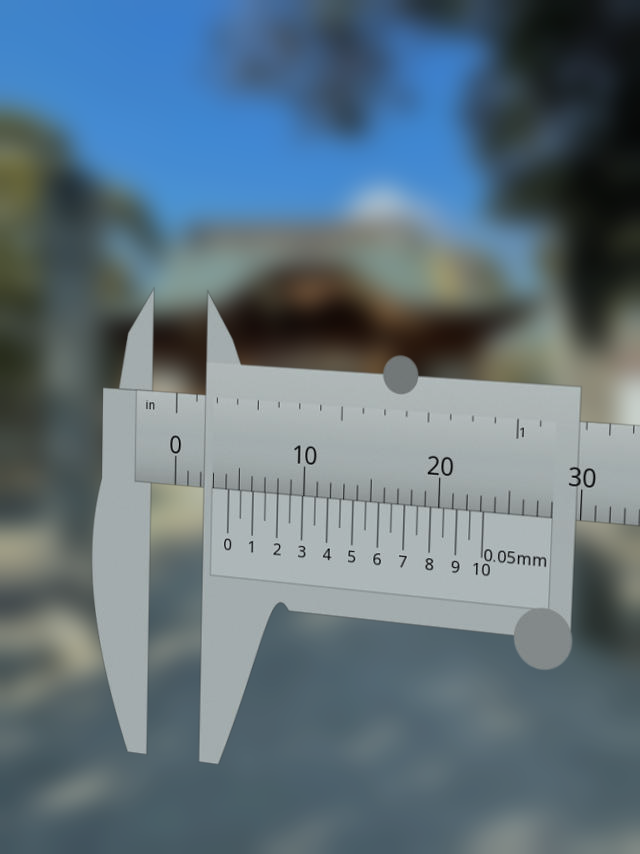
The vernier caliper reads 4.2 mm
